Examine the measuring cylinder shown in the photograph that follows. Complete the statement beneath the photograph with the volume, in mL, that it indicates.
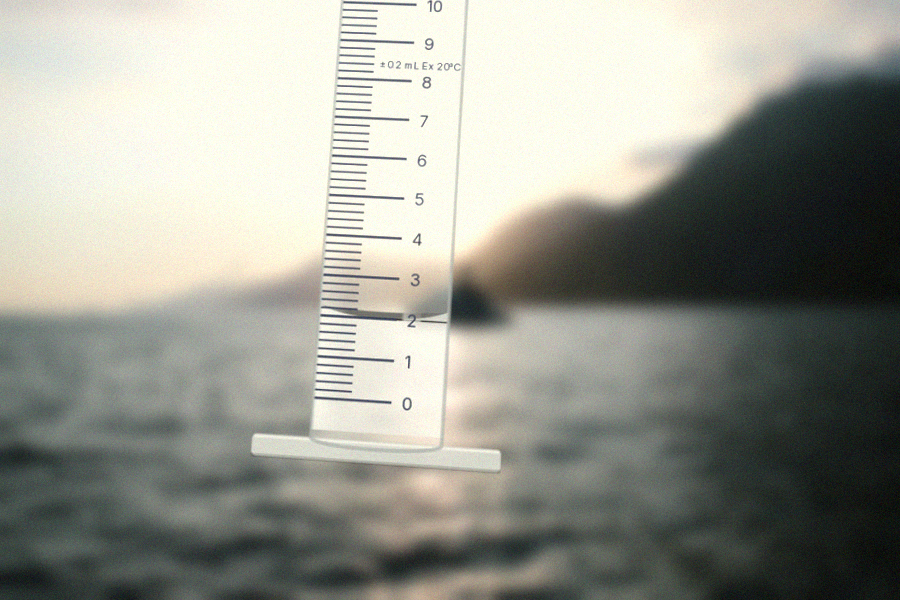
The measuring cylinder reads 2 mL
